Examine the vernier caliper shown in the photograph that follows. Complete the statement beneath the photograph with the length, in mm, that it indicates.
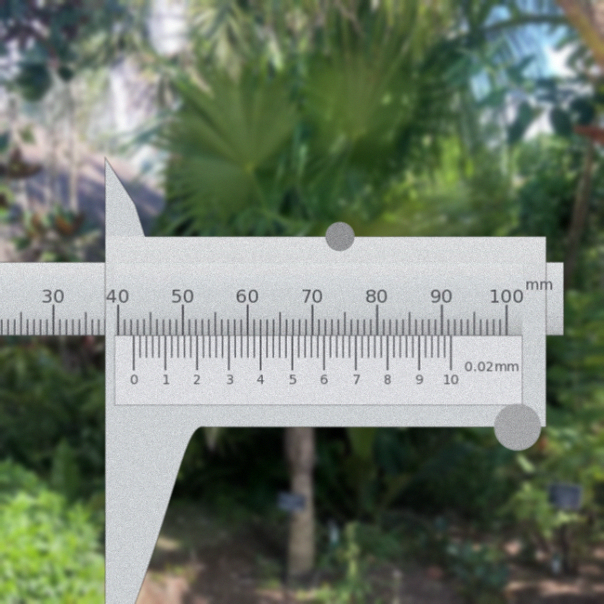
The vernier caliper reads 42.4 mm
